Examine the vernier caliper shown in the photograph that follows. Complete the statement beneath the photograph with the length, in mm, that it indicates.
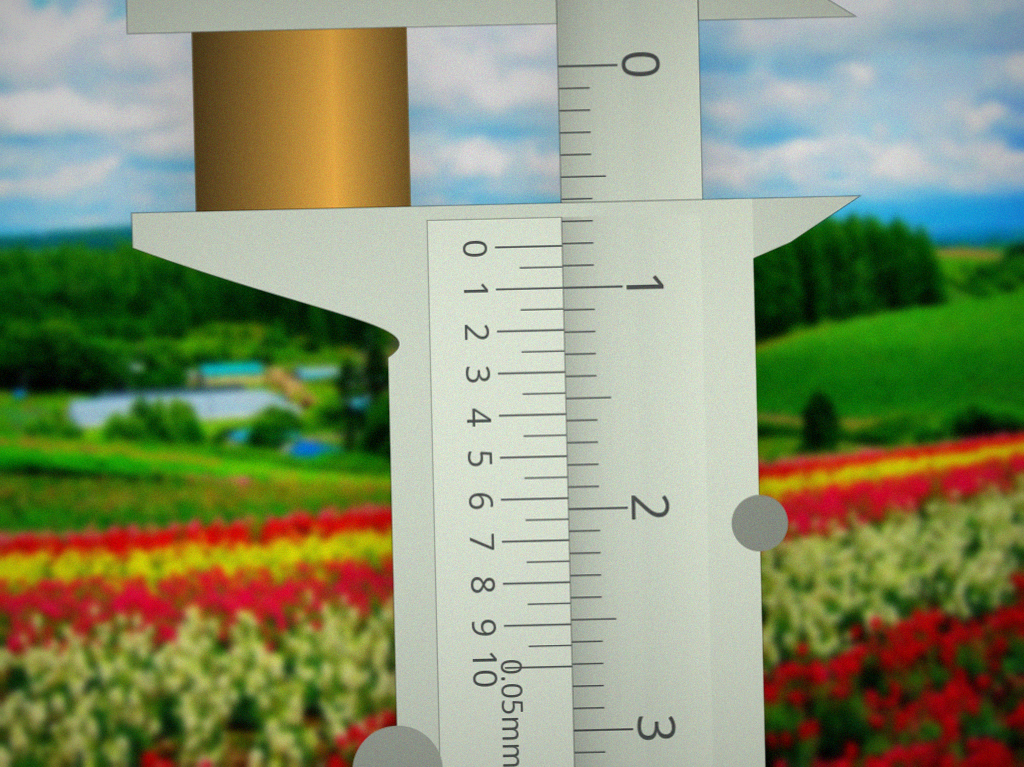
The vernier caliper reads 8.10 mm
